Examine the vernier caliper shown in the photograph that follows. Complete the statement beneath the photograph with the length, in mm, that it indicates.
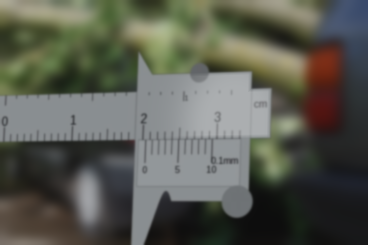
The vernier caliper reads 20.4 mm
